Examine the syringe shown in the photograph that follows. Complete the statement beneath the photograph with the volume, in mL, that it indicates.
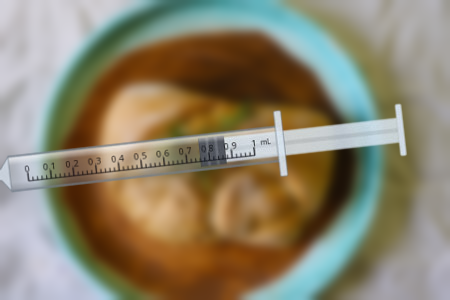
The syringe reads 0.76 mL
